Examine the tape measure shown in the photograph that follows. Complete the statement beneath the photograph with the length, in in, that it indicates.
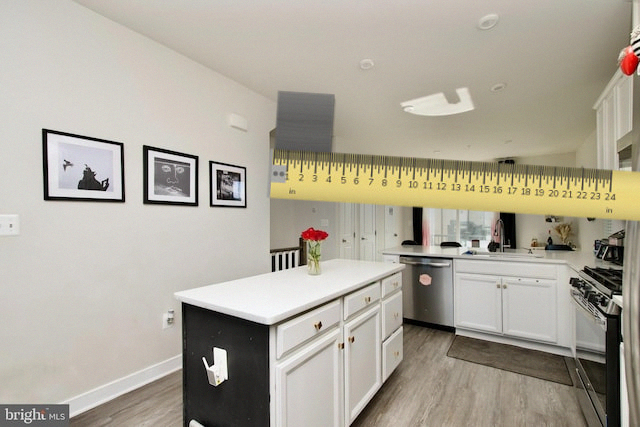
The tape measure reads 4 in
